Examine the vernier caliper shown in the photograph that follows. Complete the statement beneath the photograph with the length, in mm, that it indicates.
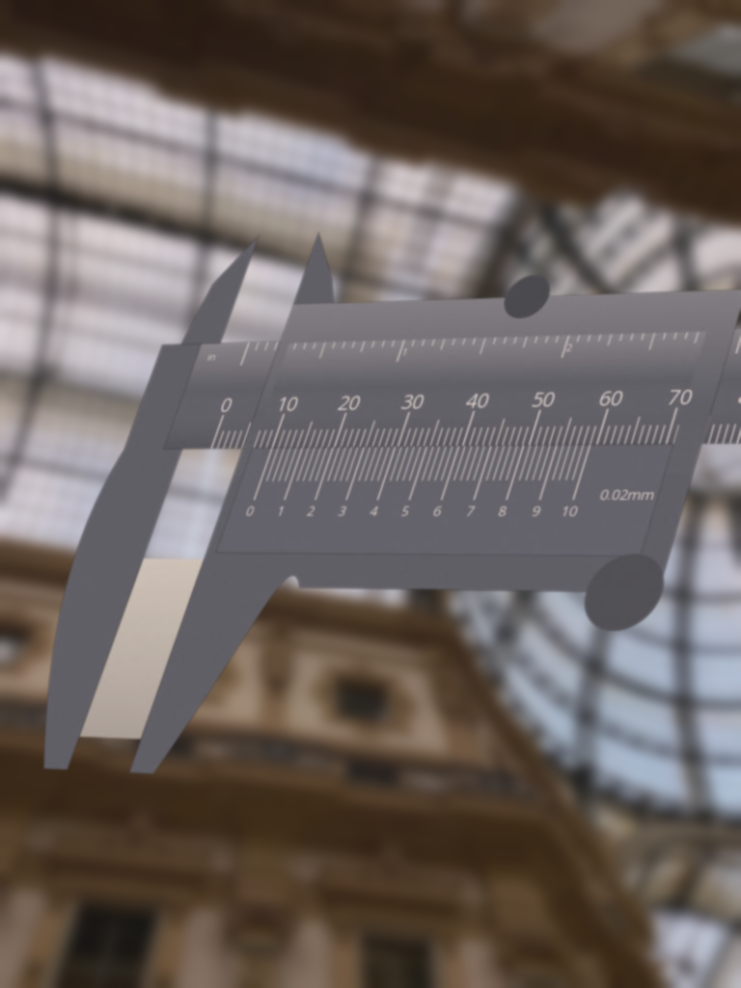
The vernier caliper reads 10.0 mm
